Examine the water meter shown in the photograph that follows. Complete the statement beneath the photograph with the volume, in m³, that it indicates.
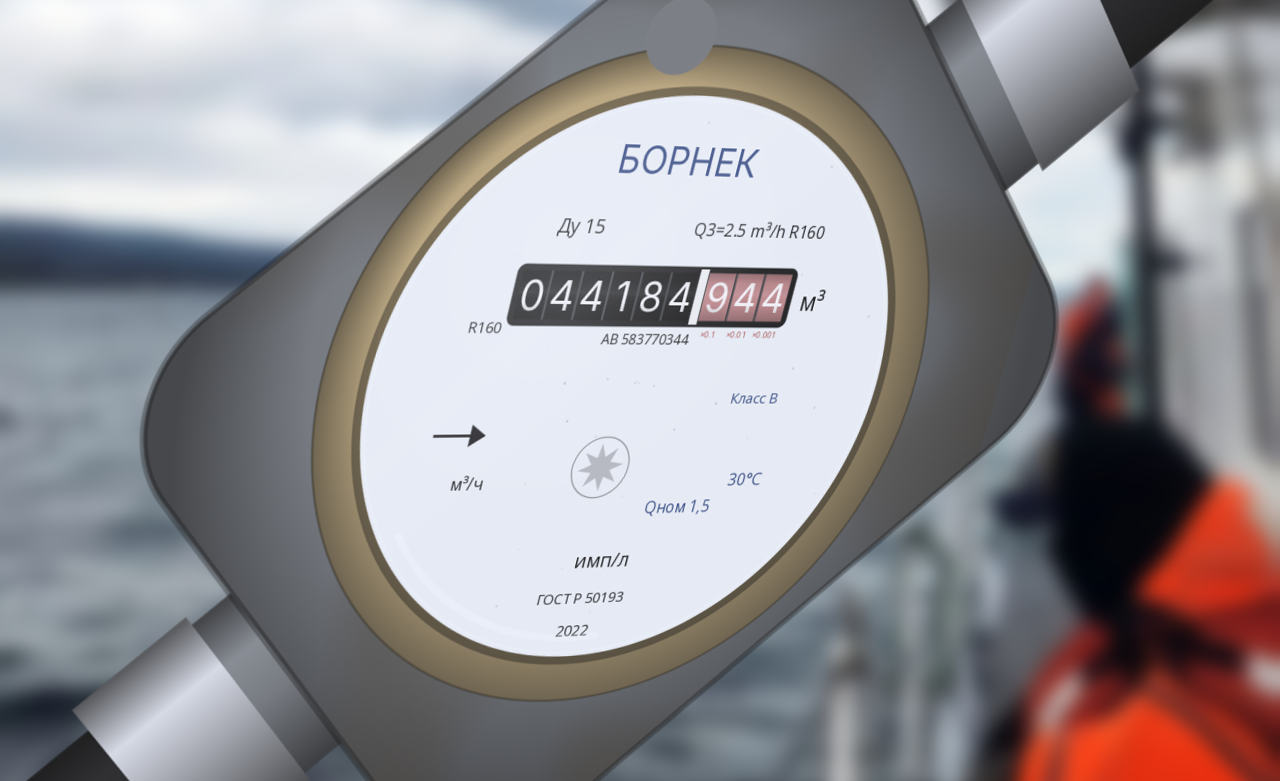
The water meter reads 44184.944 m³
